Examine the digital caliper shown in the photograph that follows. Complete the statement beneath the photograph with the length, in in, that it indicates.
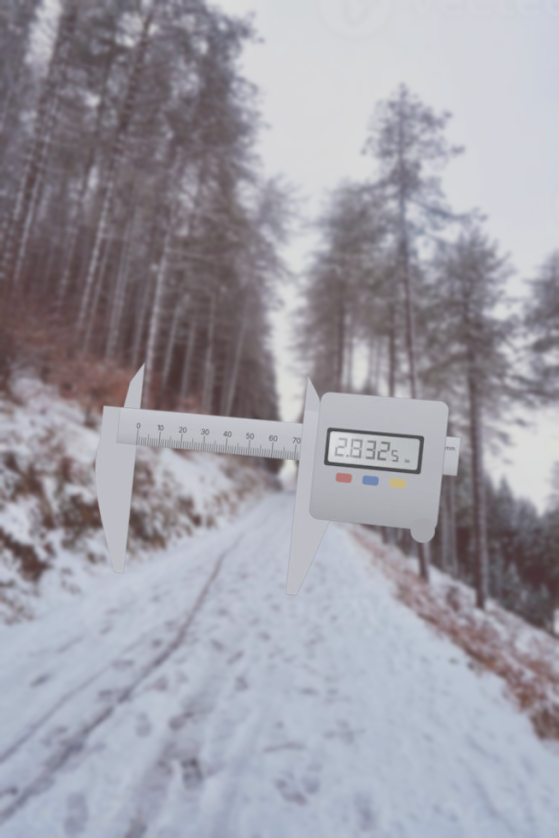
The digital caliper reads 2.8325 in
